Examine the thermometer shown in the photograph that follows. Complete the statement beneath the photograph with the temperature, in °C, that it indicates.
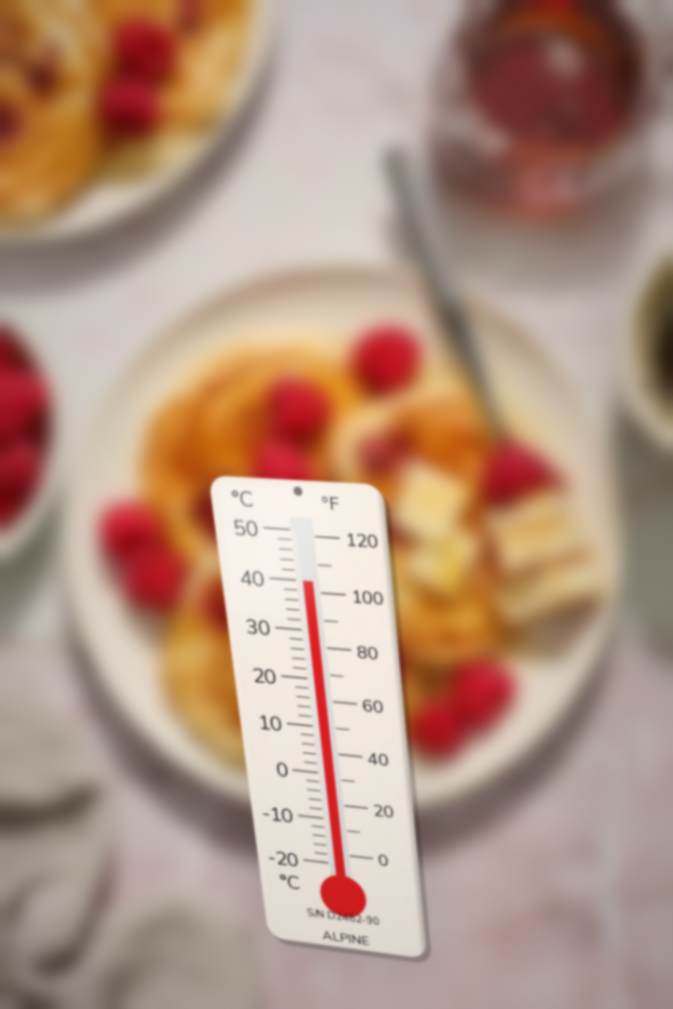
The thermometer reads 40 °C
